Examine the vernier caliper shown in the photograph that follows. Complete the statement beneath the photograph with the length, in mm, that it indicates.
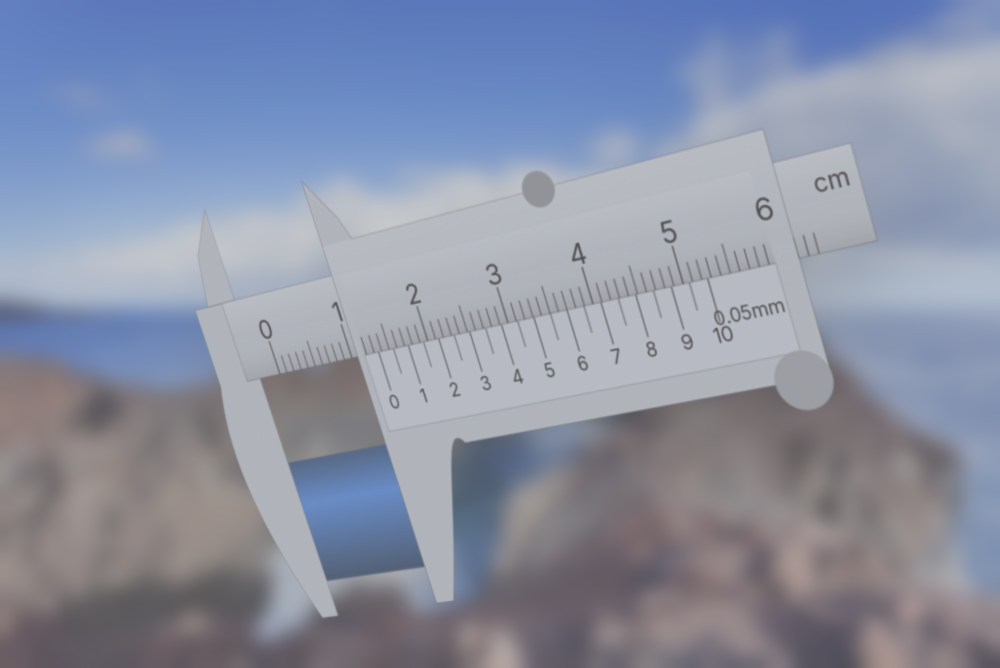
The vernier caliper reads 13.6 mm
